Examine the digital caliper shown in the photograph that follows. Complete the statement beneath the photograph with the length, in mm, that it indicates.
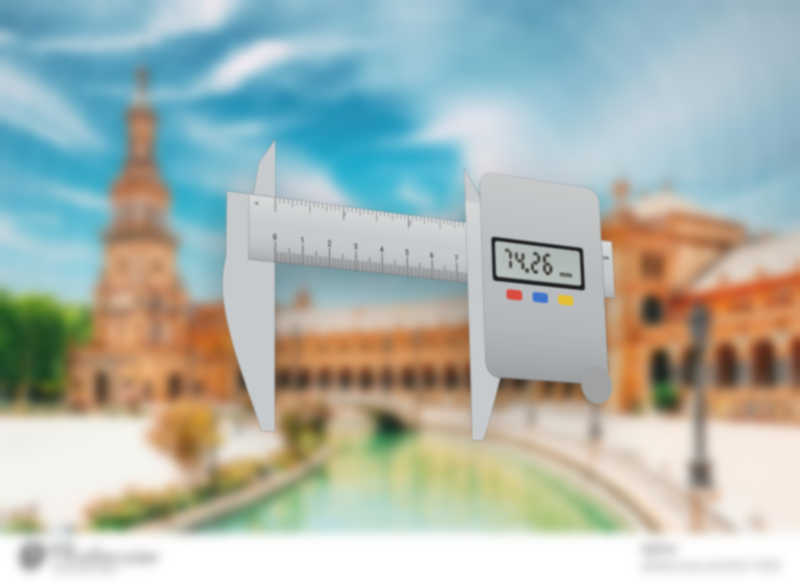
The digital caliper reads 74.26 mm
